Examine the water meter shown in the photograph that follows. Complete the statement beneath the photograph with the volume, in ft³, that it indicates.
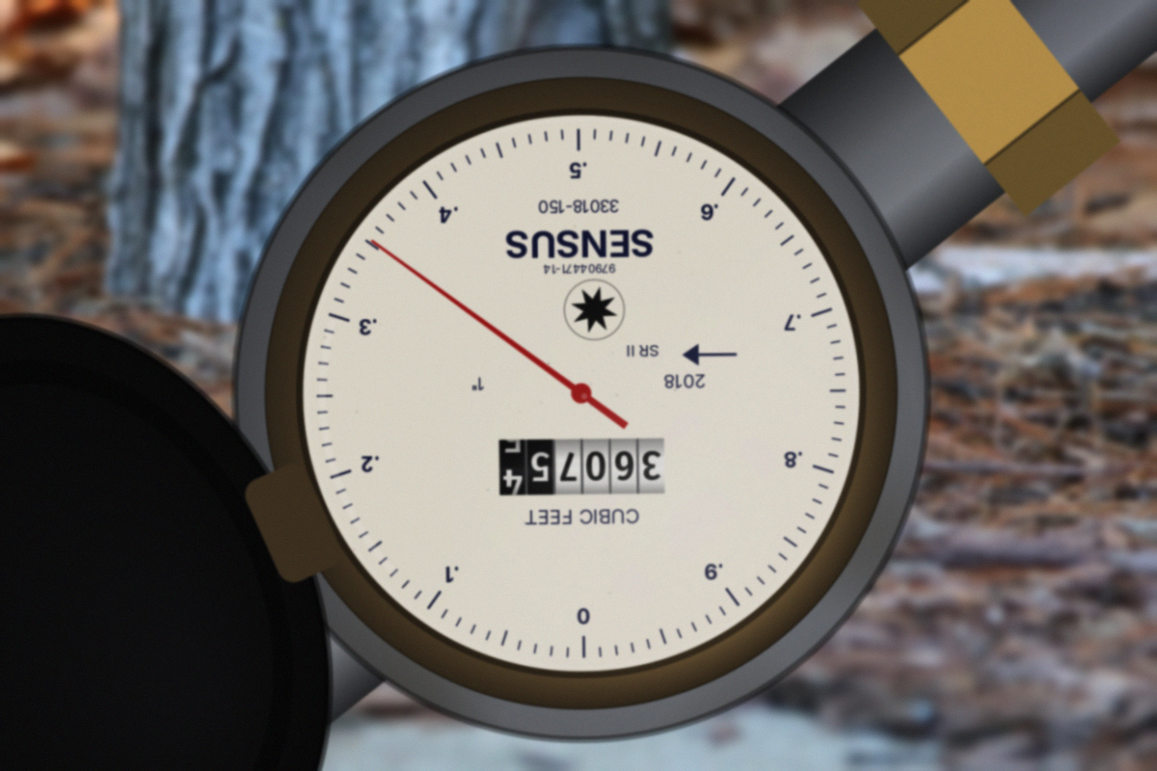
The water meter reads 360754.35 ft³
